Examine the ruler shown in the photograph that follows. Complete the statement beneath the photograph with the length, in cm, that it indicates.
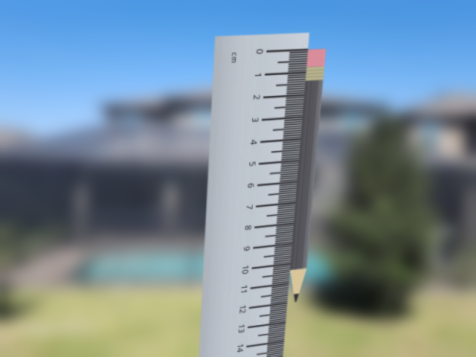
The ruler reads 12 cm
